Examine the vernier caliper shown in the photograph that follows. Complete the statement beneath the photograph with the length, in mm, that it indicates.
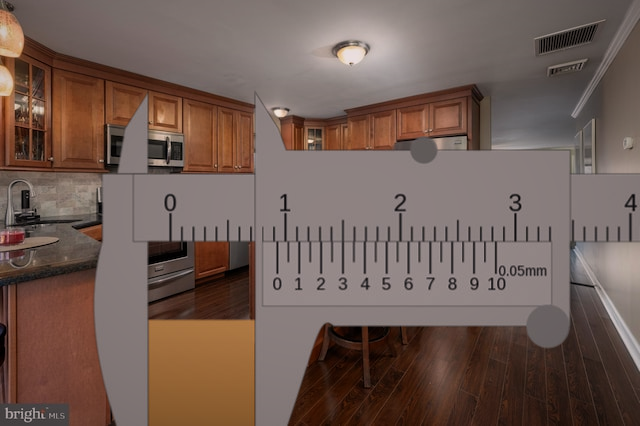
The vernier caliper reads 9.3 mm
